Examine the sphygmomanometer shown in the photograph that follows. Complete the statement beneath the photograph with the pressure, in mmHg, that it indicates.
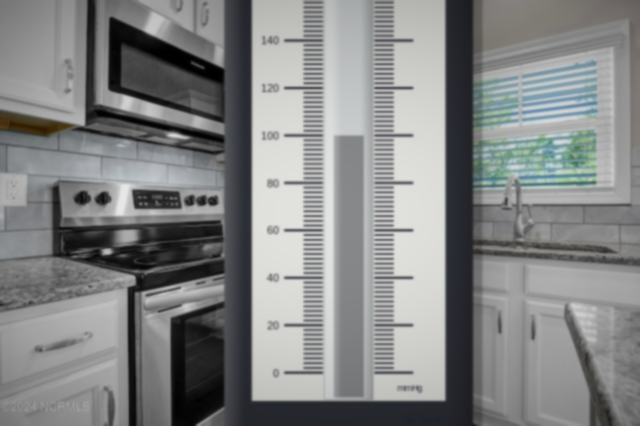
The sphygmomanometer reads 100 mmHg
